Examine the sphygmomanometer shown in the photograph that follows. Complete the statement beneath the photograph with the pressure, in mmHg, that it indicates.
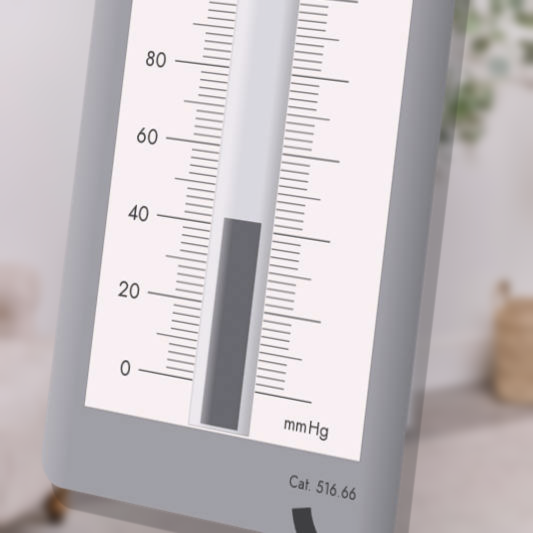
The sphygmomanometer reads 42 mmHg
